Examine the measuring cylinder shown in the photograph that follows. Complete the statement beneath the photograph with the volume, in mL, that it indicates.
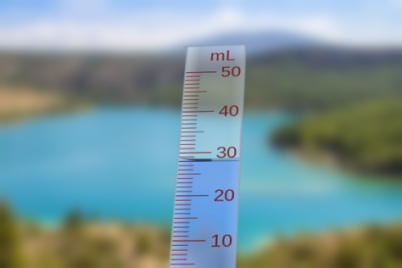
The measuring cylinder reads 28 mL
